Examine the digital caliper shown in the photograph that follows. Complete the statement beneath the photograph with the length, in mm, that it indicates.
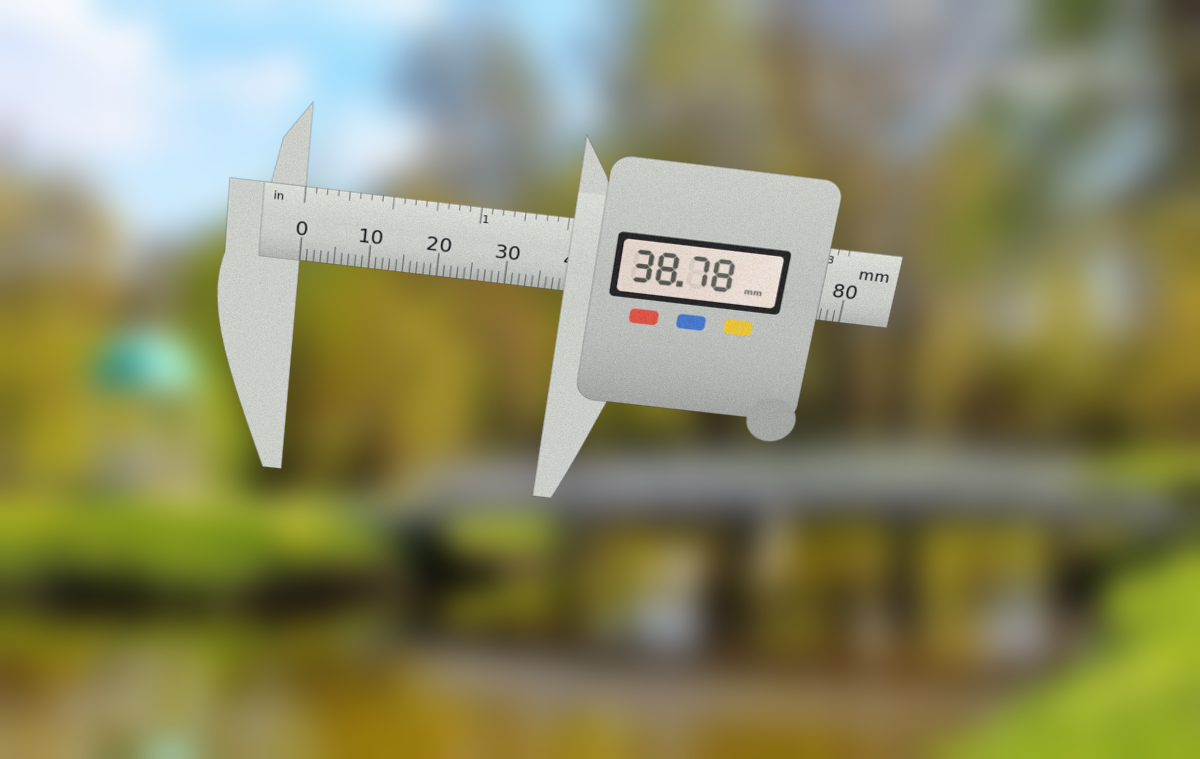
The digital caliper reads 38.78 mm
